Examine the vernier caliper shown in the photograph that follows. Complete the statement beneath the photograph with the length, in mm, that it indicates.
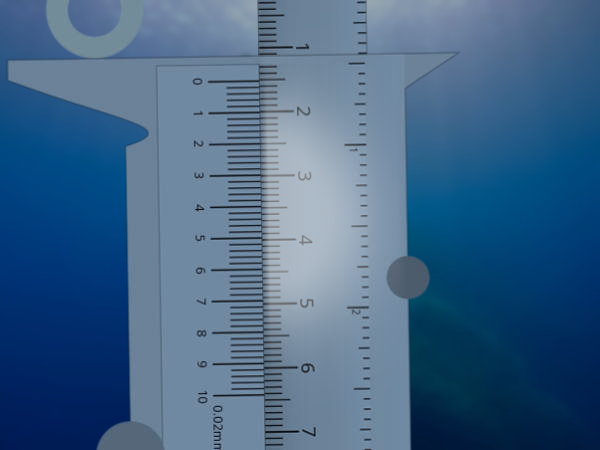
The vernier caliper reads 15.2 mm
